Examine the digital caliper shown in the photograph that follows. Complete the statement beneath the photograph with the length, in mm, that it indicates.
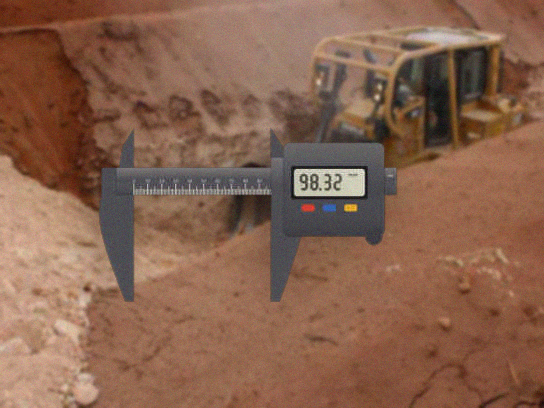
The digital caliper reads 98.32 mm
